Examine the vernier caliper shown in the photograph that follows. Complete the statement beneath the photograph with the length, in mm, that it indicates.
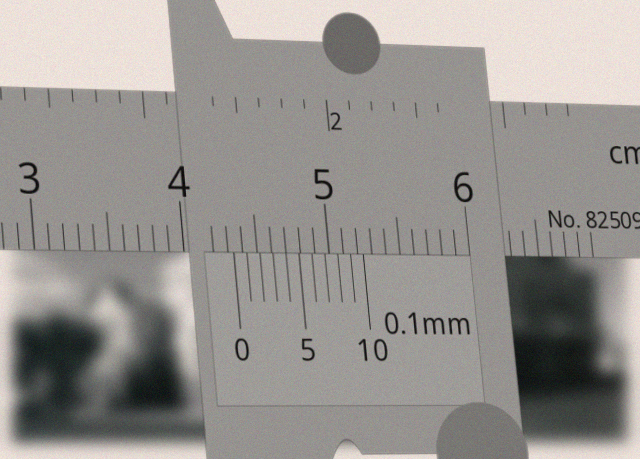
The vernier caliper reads 43.4 mm
